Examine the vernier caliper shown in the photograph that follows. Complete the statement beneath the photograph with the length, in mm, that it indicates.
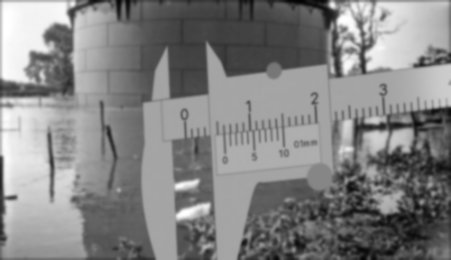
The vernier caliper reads 6.0 mm
